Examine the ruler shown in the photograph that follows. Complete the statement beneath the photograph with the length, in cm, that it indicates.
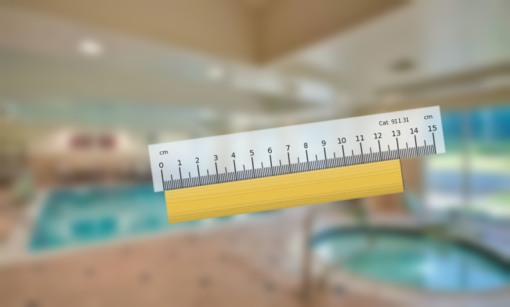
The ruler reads 13 cm
